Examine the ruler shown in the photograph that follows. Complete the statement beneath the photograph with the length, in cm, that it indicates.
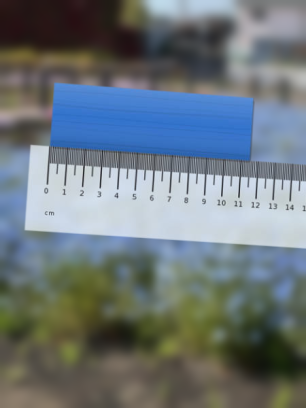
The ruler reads 11.5 cm
